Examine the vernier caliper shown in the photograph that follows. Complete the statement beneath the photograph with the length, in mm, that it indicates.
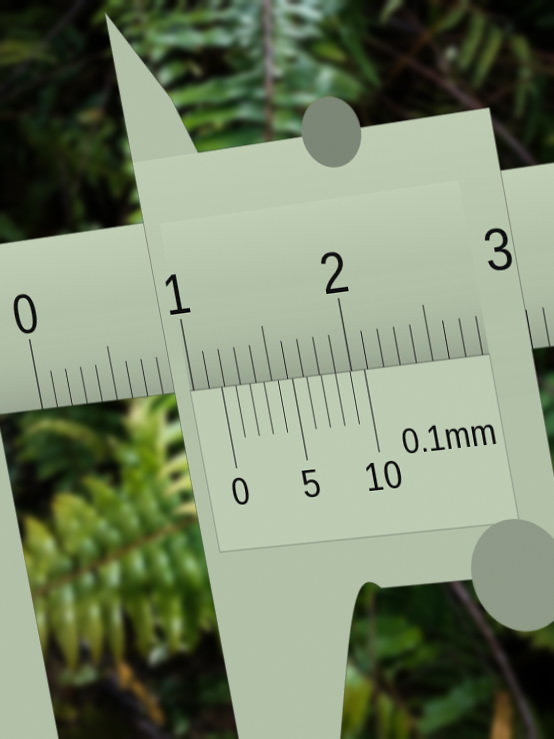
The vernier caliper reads 11.8 mm
